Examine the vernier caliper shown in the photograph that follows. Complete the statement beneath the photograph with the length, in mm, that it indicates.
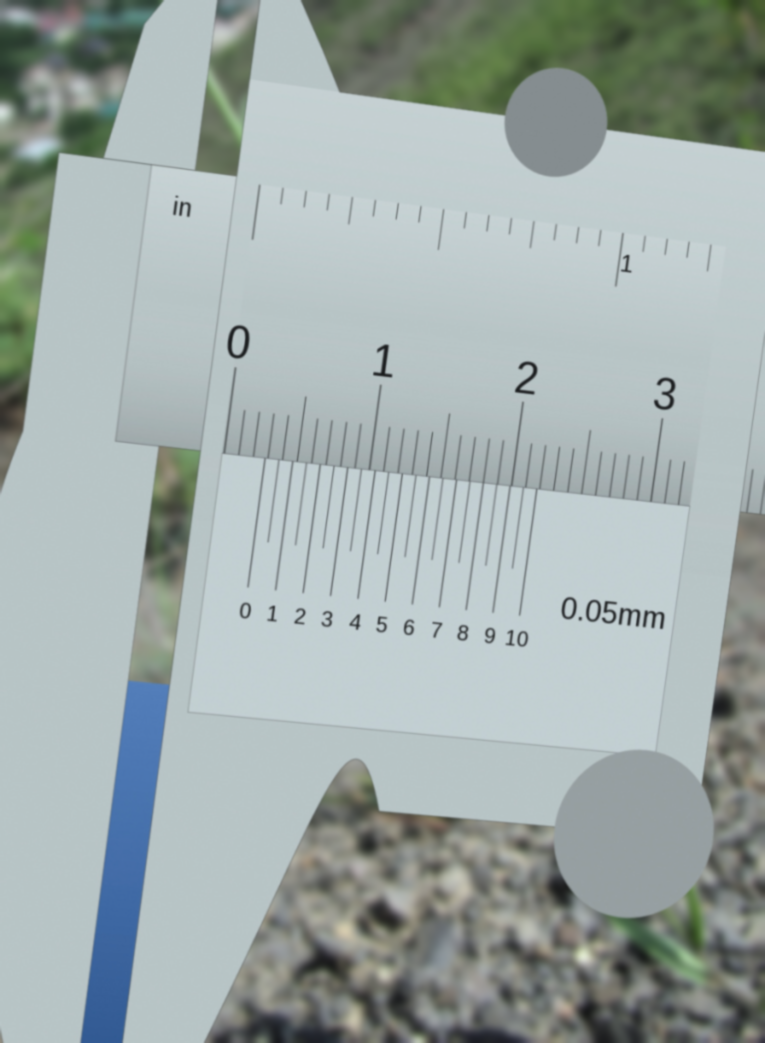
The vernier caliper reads 2.8 mm
